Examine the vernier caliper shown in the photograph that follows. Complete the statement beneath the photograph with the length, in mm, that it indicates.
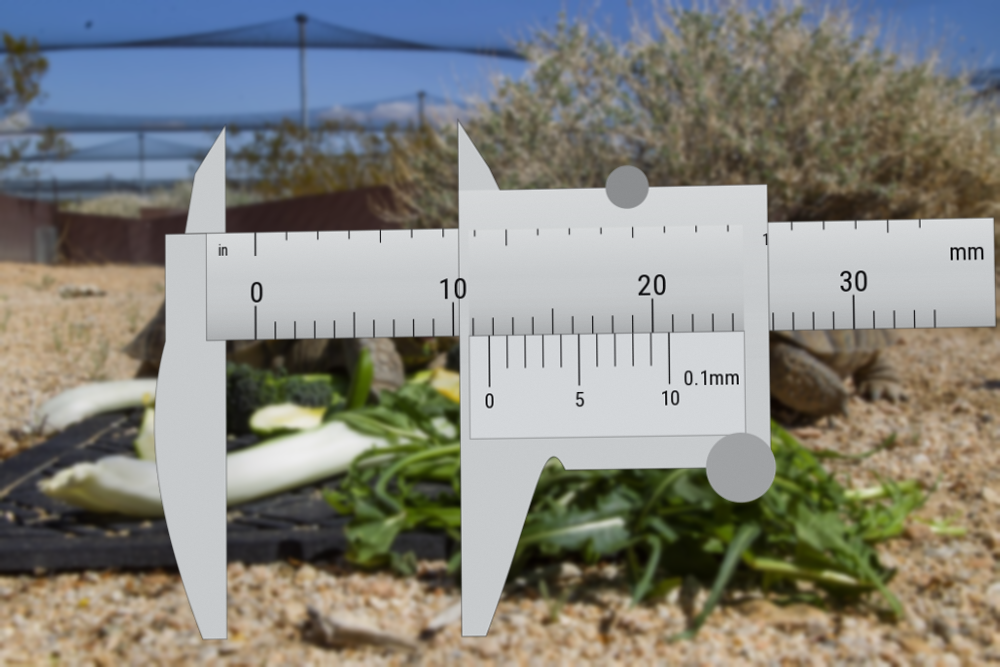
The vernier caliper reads 11.8 mm
